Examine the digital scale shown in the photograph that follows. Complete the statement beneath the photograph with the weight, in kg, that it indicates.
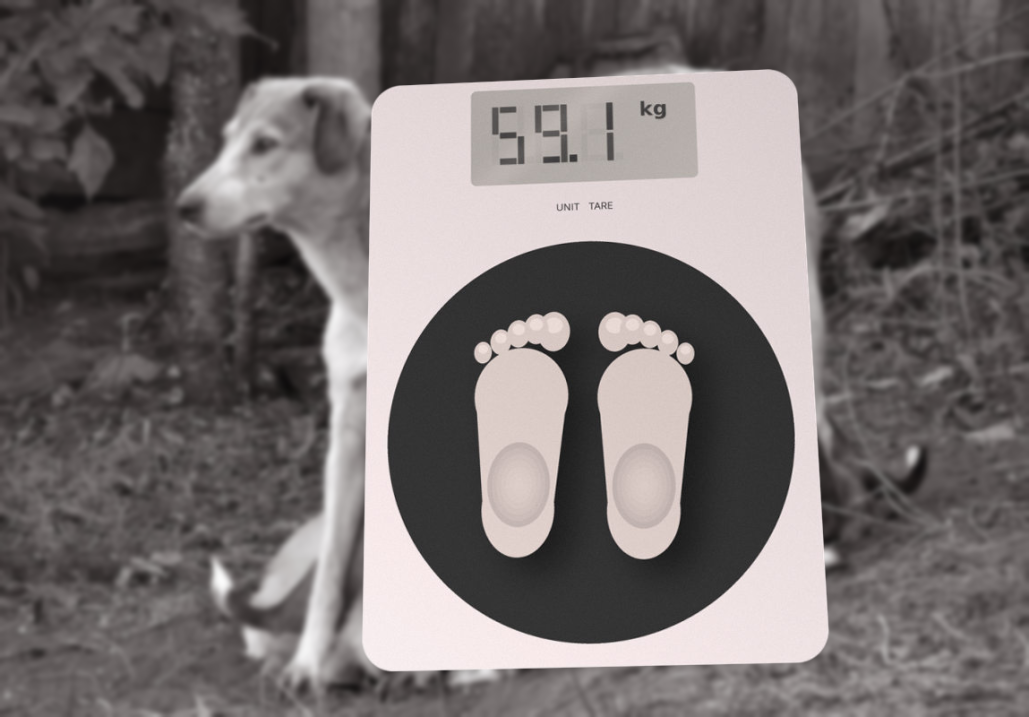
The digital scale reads 59.1 kg
